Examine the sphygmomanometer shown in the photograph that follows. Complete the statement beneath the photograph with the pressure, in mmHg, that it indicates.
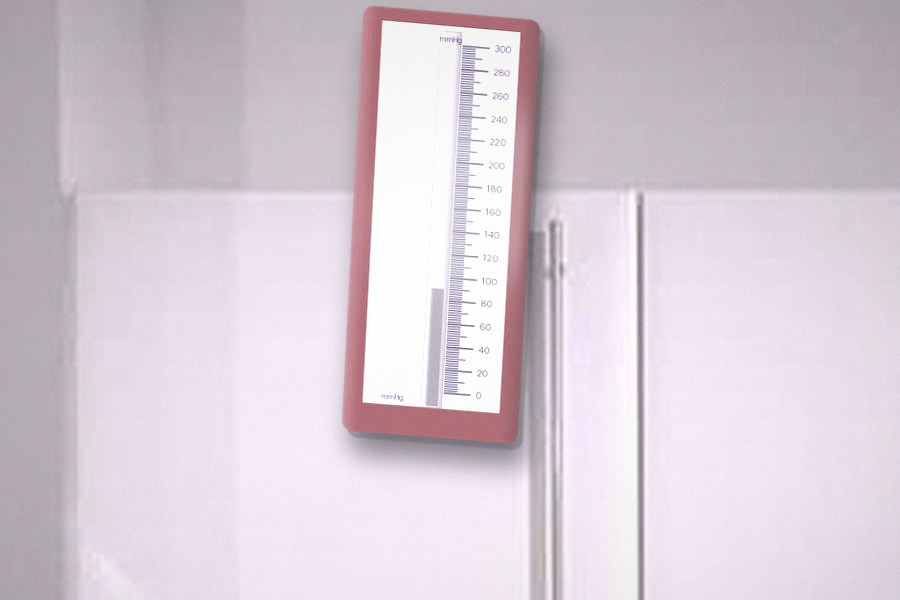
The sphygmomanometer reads 90 mmHg
